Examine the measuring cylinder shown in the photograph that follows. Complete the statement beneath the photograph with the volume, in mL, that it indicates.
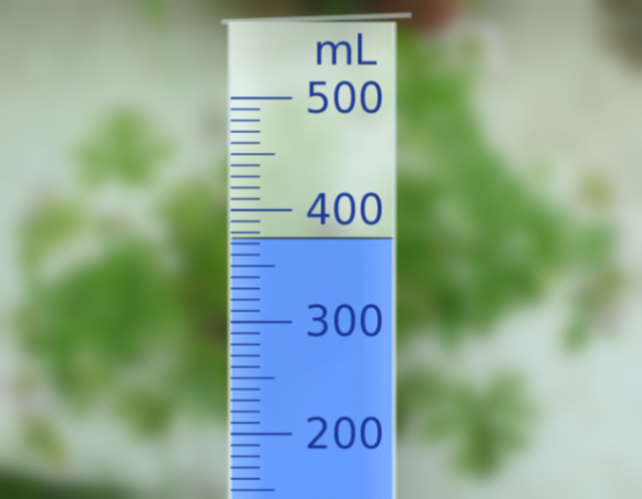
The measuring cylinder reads 375 mL
